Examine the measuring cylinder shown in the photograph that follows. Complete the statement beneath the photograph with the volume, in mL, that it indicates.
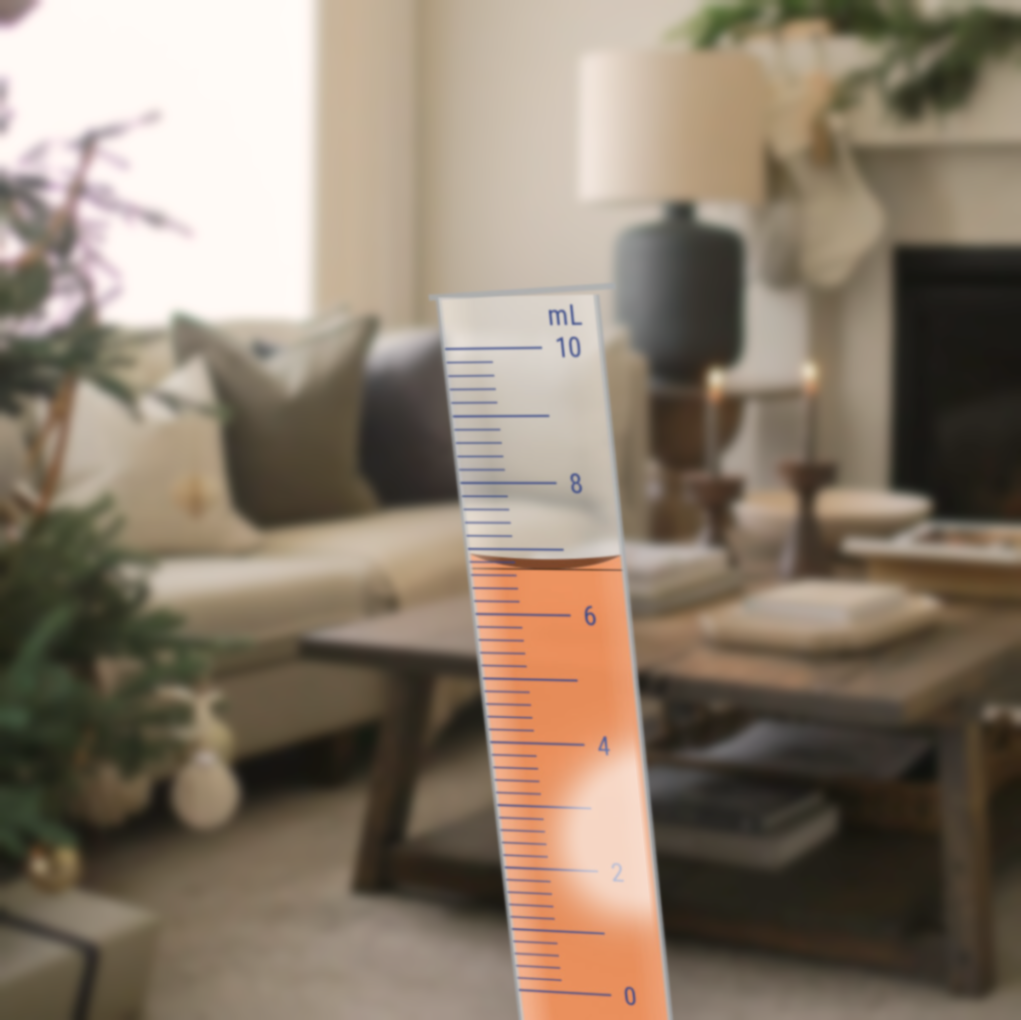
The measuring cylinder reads 6.7 mL
